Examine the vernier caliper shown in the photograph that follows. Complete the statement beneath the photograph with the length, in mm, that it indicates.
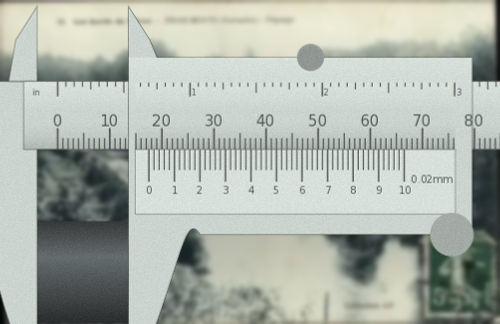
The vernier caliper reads 17.5 mm
